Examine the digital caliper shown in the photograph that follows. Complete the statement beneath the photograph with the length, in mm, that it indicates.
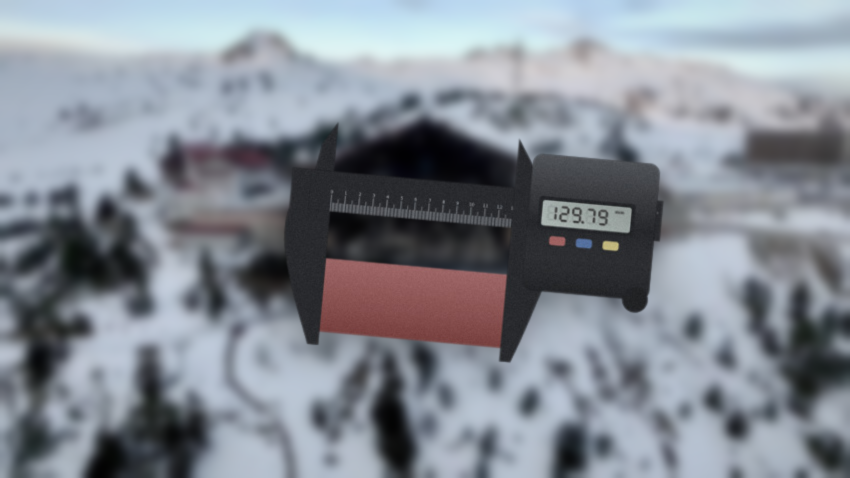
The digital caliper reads 129.79 mm
